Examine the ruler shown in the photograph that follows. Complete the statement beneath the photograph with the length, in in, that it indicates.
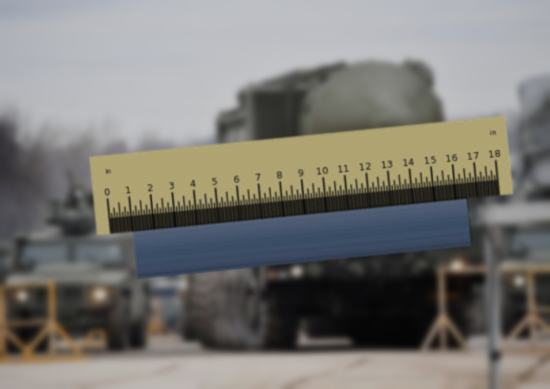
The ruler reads 15.5 in
